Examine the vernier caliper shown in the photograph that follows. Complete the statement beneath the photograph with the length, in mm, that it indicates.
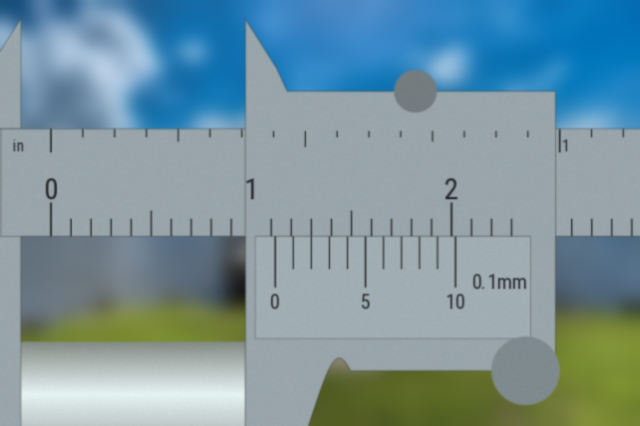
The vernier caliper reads 11.2 mm
